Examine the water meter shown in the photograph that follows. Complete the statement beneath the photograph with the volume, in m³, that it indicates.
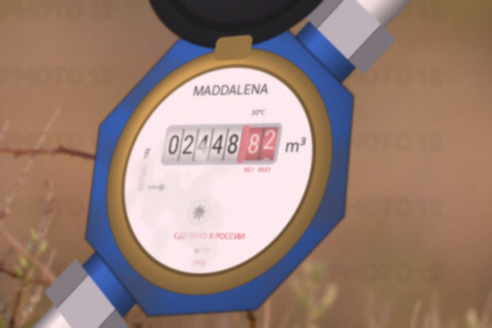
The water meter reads 2448.82 m³
